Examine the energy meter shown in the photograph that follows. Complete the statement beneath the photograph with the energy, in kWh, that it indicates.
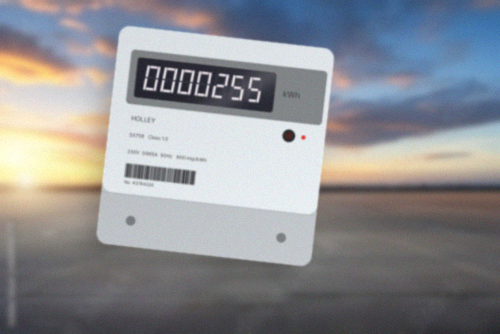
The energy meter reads 255 kWh
